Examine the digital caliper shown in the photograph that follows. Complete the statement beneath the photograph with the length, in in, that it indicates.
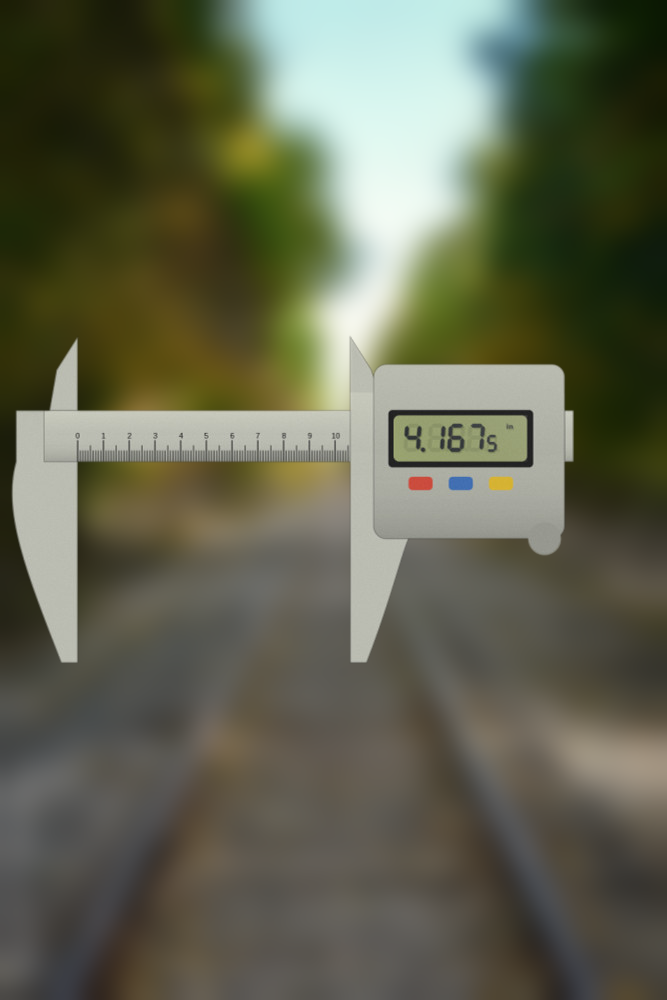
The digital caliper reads 4.1675 in
